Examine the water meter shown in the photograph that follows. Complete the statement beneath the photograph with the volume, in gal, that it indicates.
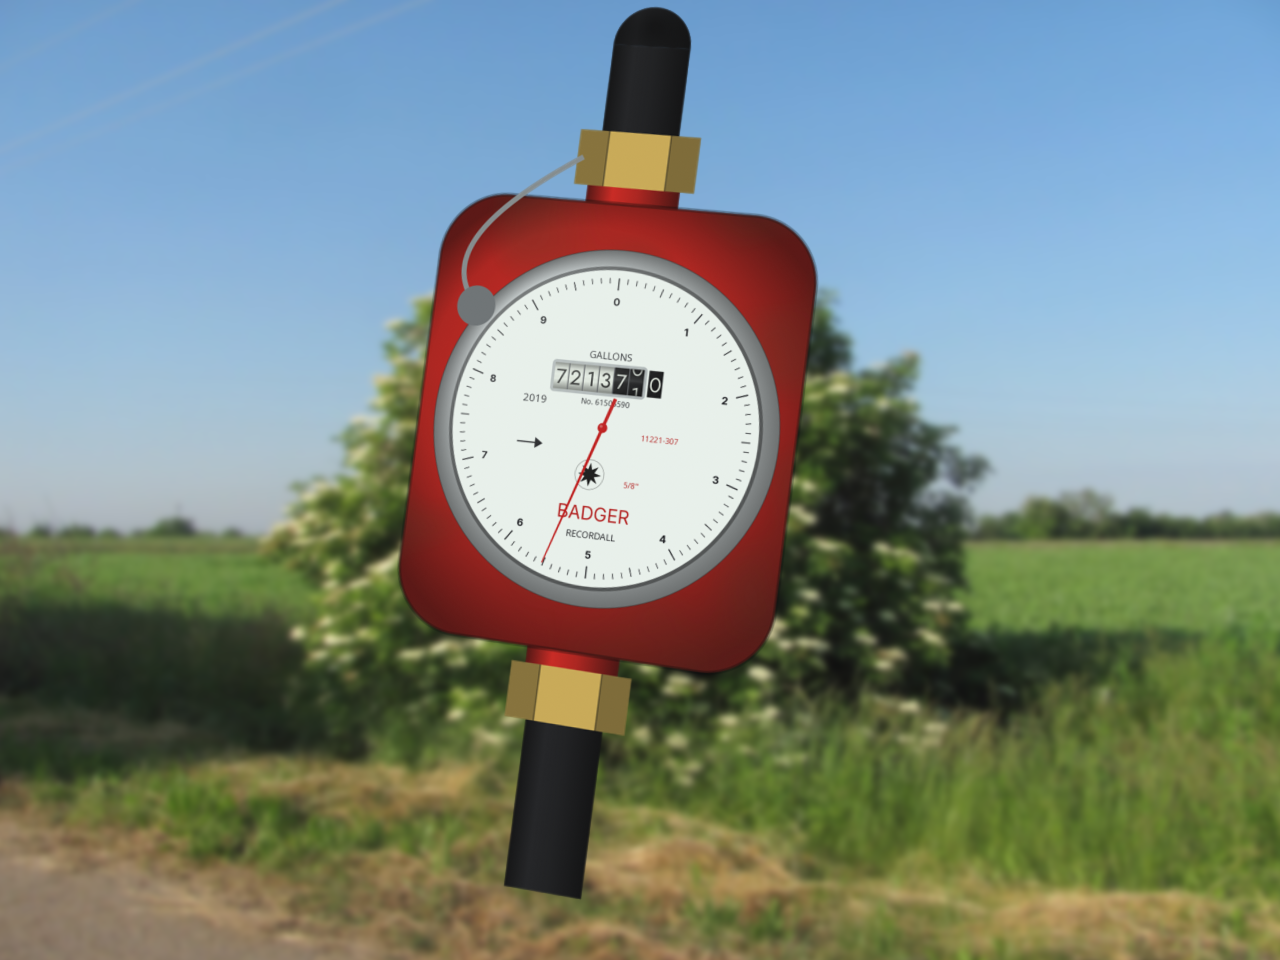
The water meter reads 7213705.5 gal
